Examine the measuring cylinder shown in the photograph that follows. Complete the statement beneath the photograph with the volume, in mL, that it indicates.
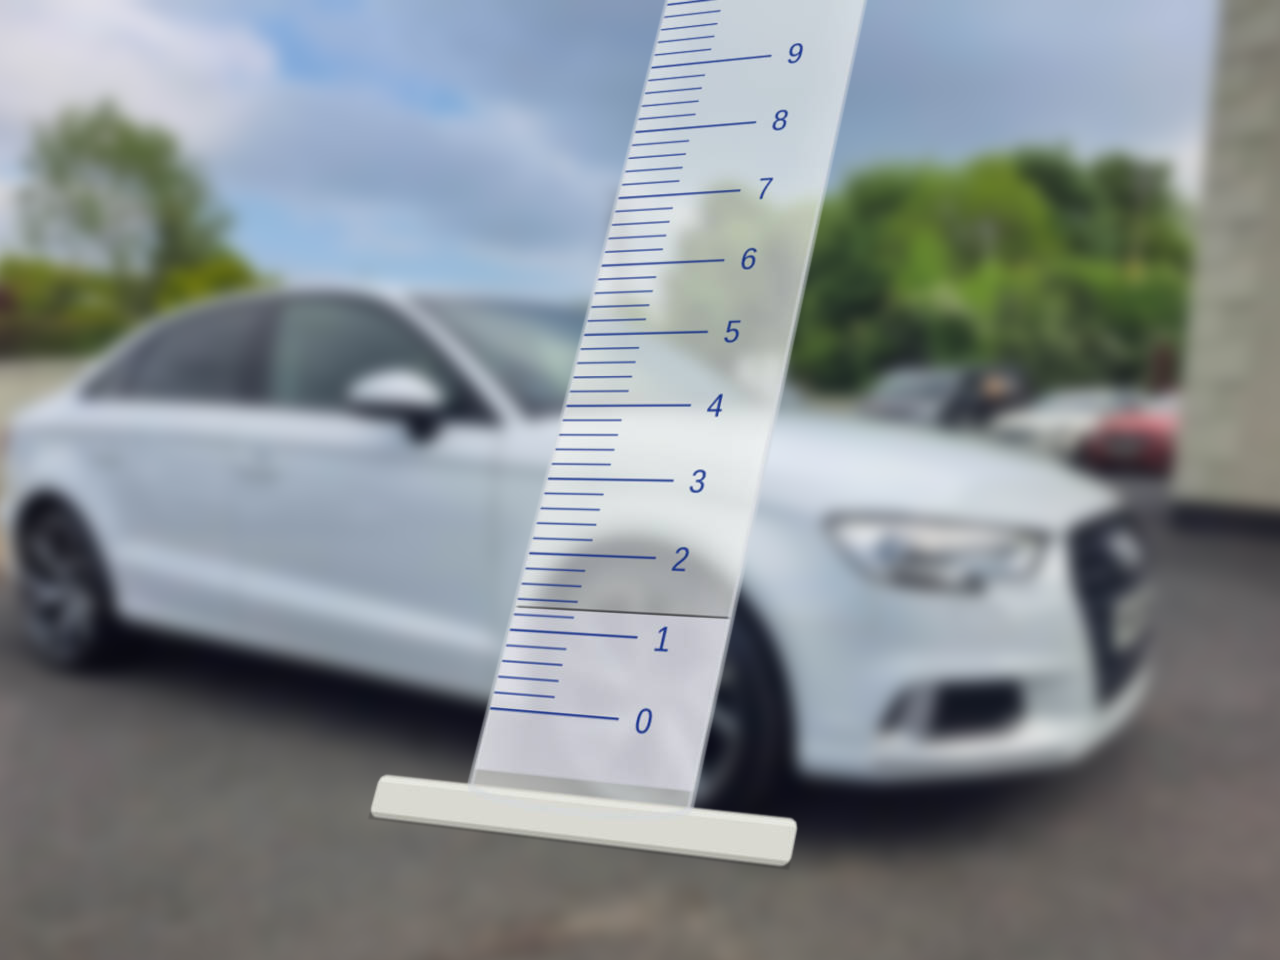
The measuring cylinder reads 1.3 mL
